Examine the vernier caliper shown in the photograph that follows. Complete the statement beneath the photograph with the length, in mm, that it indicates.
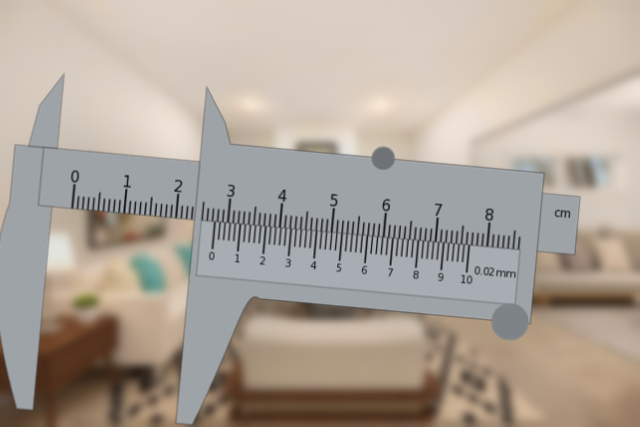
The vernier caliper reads 27.5 mm
